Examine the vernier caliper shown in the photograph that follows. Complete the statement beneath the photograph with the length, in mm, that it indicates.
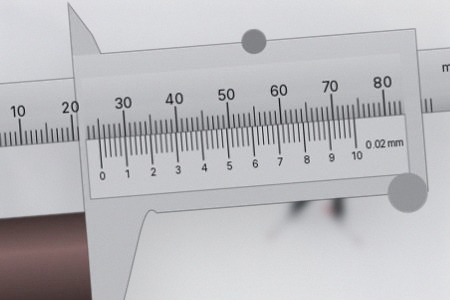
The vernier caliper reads 25.0 mm
